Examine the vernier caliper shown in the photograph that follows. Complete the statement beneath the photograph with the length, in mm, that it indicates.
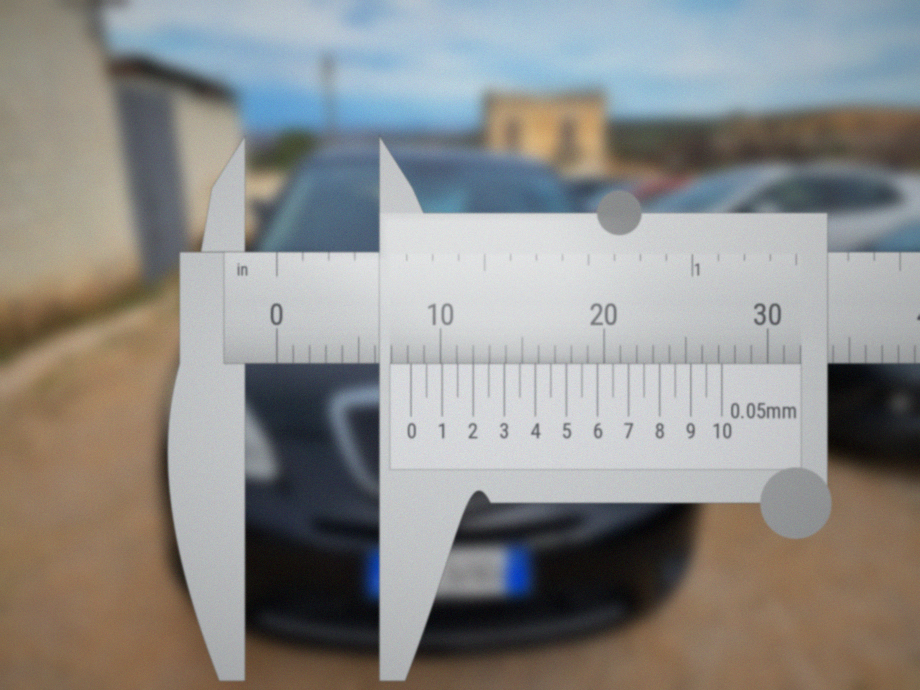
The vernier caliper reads 8.2 mm
